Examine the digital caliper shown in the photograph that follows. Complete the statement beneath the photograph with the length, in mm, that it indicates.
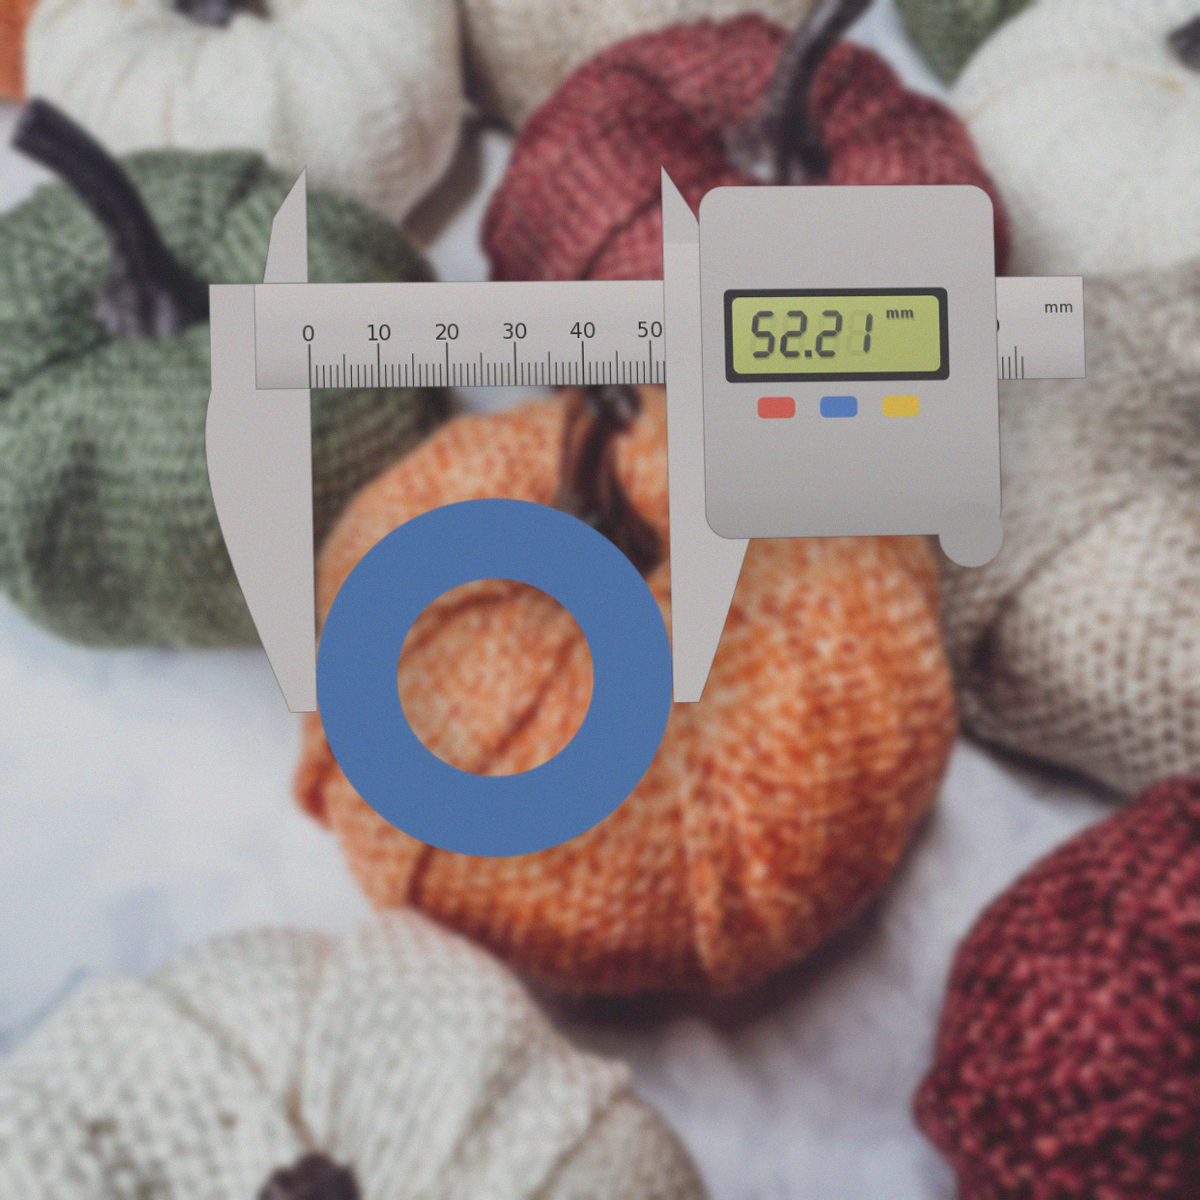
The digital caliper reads 52.21 mm
